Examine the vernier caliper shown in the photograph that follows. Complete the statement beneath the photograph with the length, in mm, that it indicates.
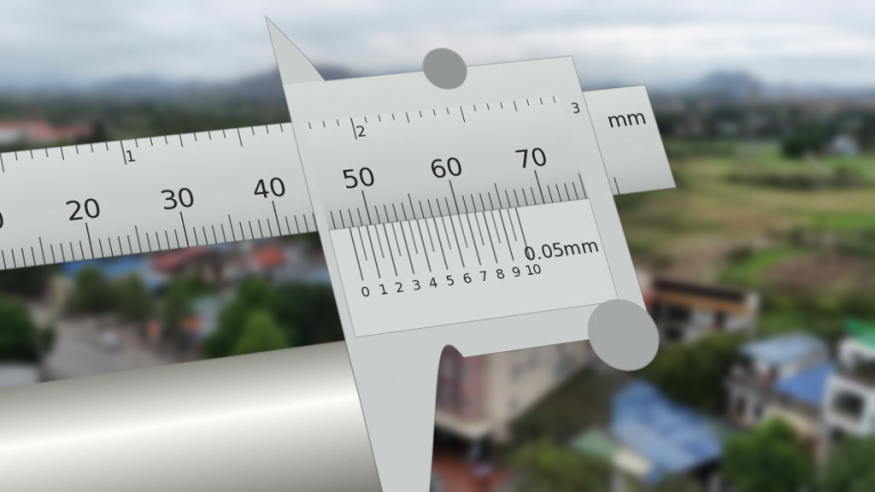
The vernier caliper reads 47.6 mm
